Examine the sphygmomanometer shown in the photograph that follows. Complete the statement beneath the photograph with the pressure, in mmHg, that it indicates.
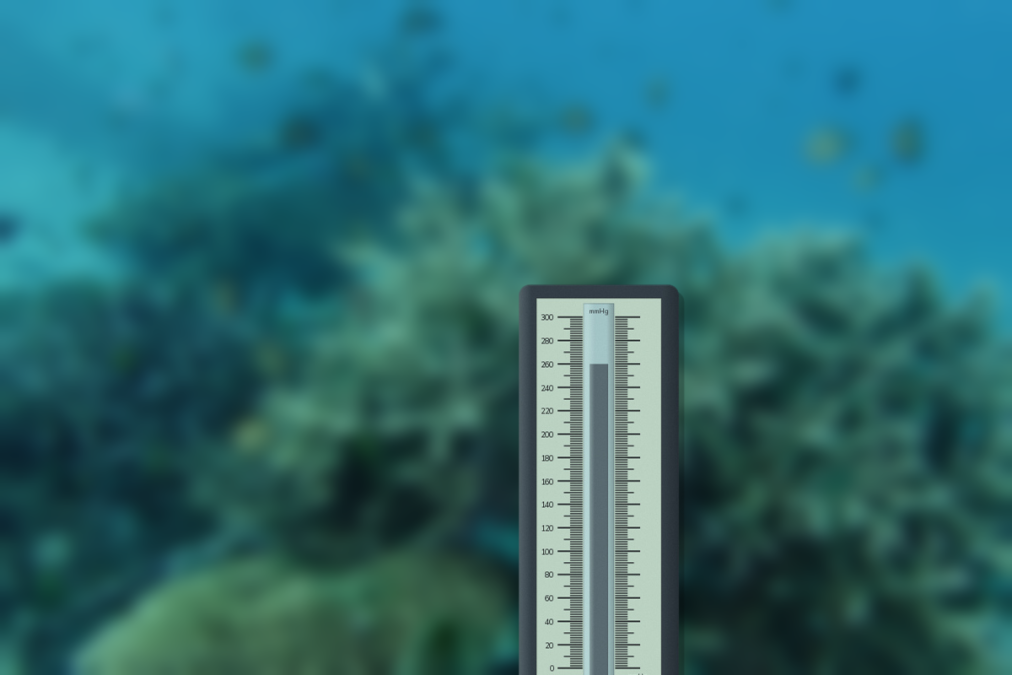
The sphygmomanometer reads 260 mmHg
